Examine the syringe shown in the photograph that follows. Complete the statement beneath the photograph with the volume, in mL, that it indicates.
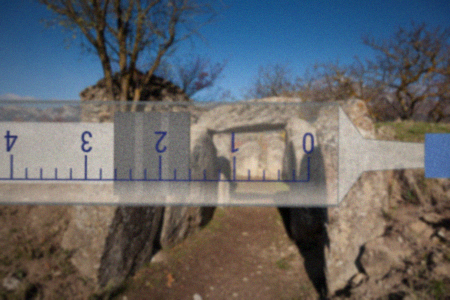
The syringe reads 1.6 mL
